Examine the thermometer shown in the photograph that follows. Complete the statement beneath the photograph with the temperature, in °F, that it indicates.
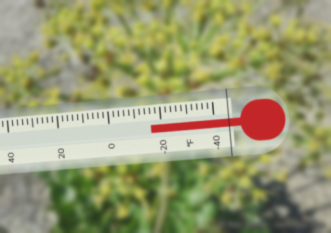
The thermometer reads -16 °F
